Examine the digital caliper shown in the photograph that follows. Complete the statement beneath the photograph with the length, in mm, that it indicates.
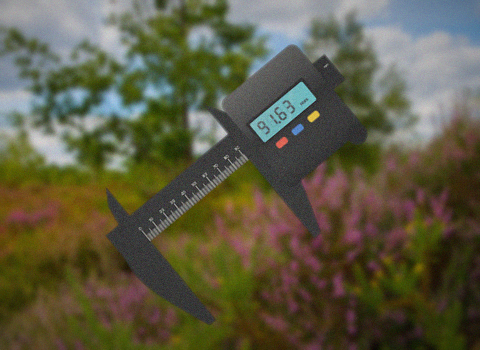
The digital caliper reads 91.63 mm
